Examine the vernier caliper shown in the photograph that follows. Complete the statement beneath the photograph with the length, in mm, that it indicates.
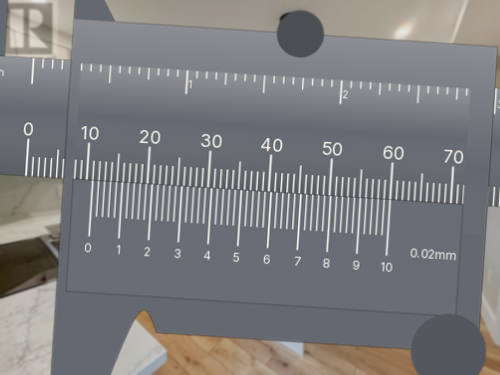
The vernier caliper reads 11.0 mm
